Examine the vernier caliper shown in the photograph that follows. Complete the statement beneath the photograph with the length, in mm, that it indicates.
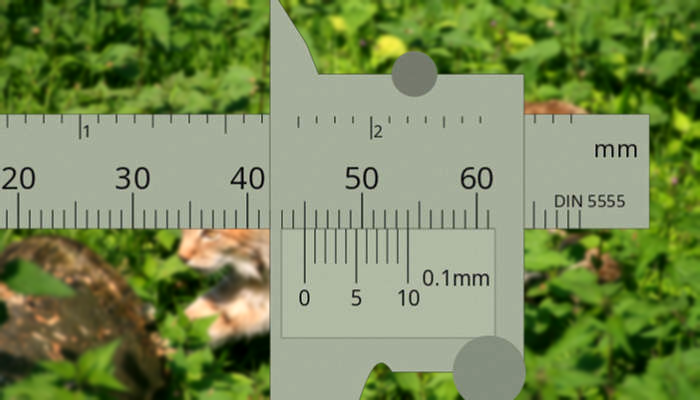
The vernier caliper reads 45.0 mm
